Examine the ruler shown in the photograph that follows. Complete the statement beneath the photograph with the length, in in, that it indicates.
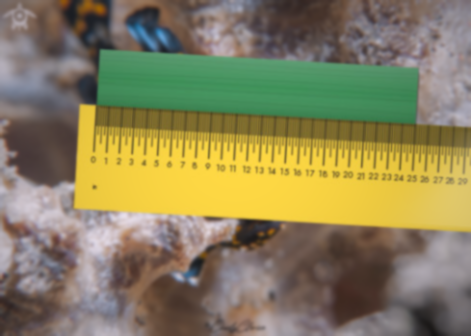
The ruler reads 25 in
